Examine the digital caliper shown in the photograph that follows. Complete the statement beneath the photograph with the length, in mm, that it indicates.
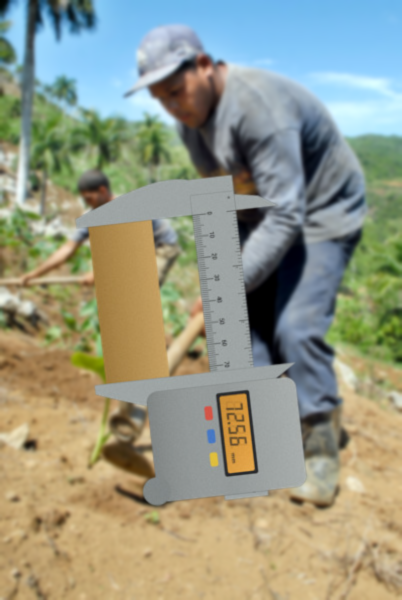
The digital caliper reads 72.56 mm
